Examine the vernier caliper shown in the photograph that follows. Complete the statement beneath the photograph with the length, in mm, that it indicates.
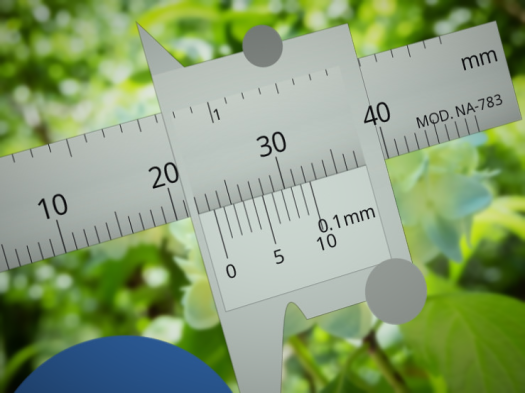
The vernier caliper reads 23.4 mm
